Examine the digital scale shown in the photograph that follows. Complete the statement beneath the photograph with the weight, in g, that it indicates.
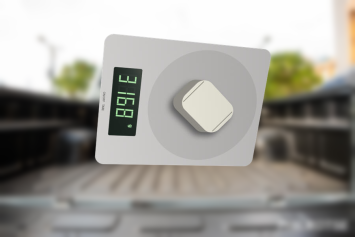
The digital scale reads 3168 g
